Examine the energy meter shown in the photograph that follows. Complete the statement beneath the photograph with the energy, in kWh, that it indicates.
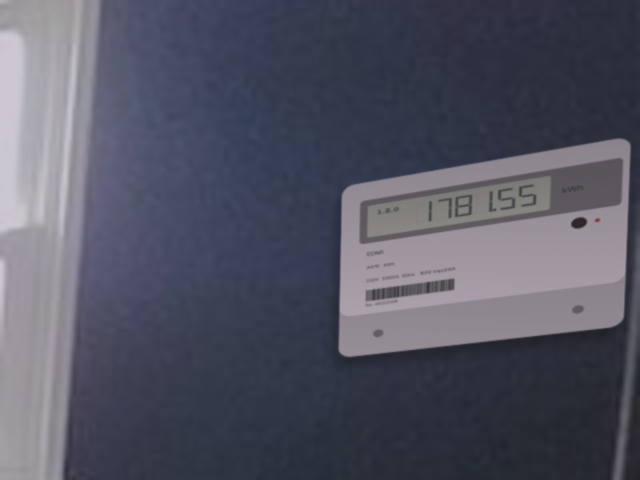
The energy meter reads 1781.55 kWh
